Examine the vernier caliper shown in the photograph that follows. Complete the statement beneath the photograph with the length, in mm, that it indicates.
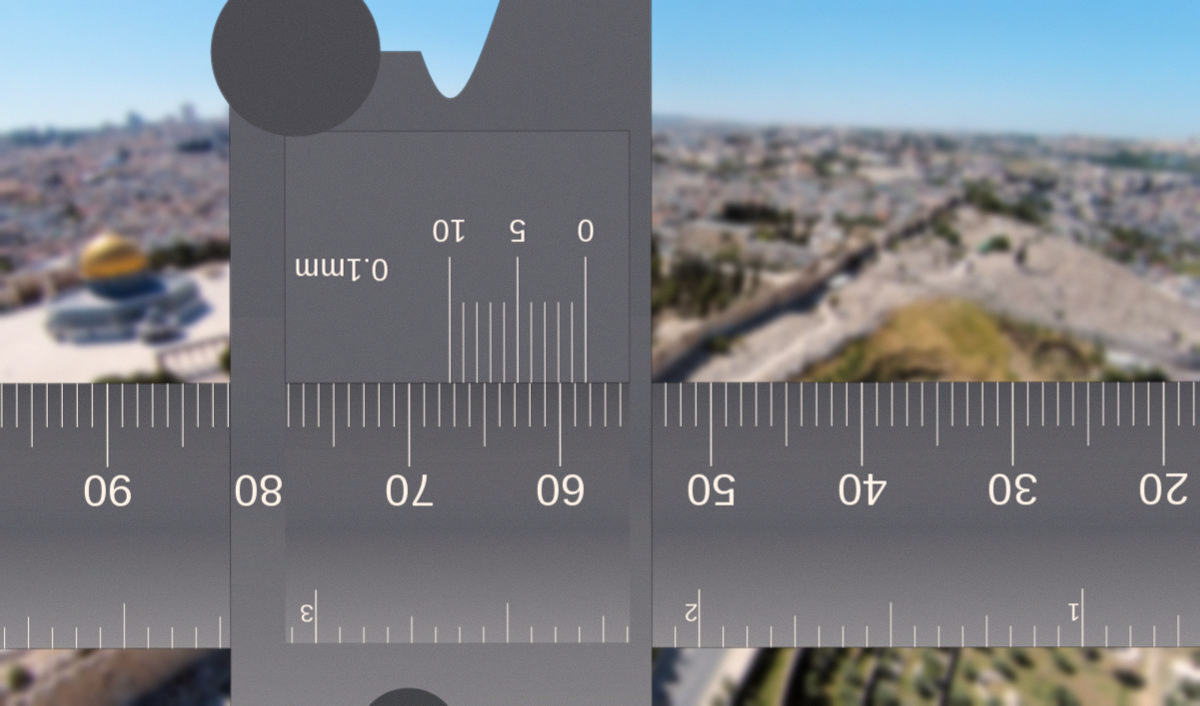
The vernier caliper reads 58.3 mm
